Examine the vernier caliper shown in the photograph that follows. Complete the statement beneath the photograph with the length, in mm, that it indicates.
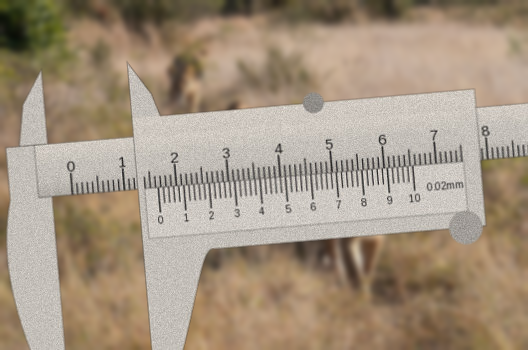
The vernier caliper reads 16.5 mm
